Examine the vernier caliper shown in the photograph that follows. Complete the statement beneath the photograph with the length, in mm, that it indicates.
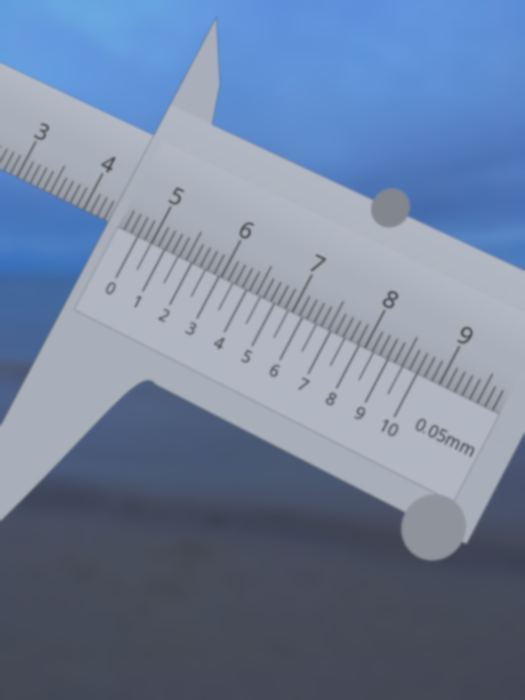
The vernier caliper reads 48.0 mm
